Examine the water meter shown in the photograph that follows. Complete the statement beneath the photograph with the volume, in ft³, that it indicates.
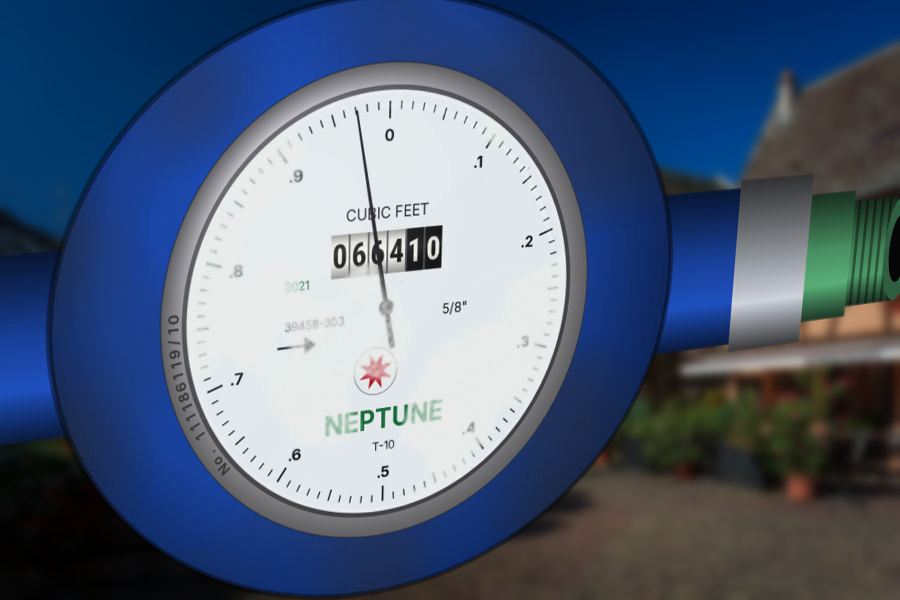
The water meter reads 66409.97 ft³
